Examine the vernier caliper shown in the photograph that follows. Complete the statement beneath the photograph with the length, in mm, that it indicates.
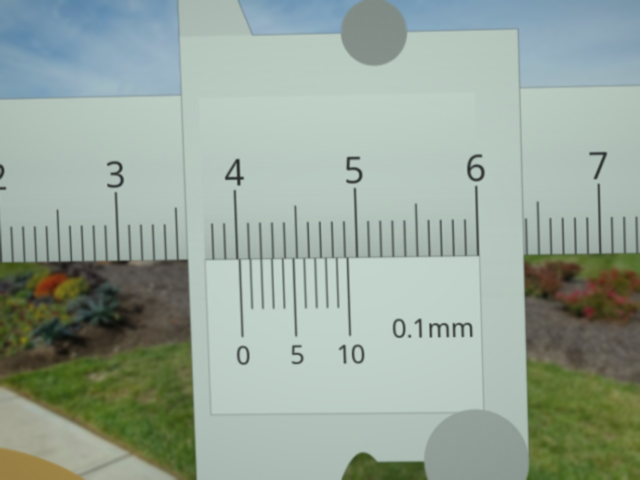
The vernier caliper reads 40.2 mm
